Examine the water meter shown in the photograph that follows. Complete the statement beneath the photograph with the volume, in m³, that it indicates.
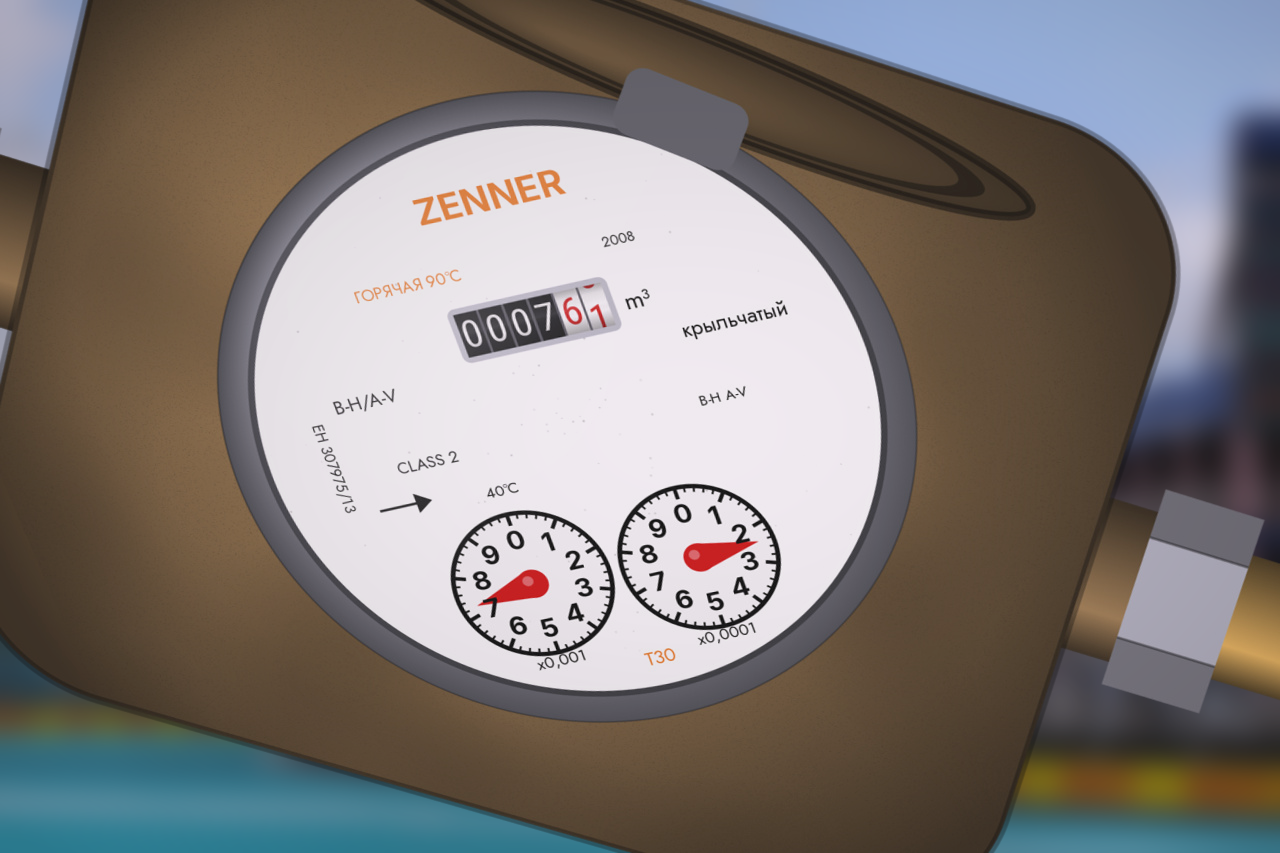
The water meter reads 7.6072 m³
